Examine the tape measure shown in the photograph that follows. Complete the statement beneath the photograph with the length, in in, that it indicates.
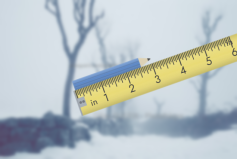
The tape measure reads 3 in
